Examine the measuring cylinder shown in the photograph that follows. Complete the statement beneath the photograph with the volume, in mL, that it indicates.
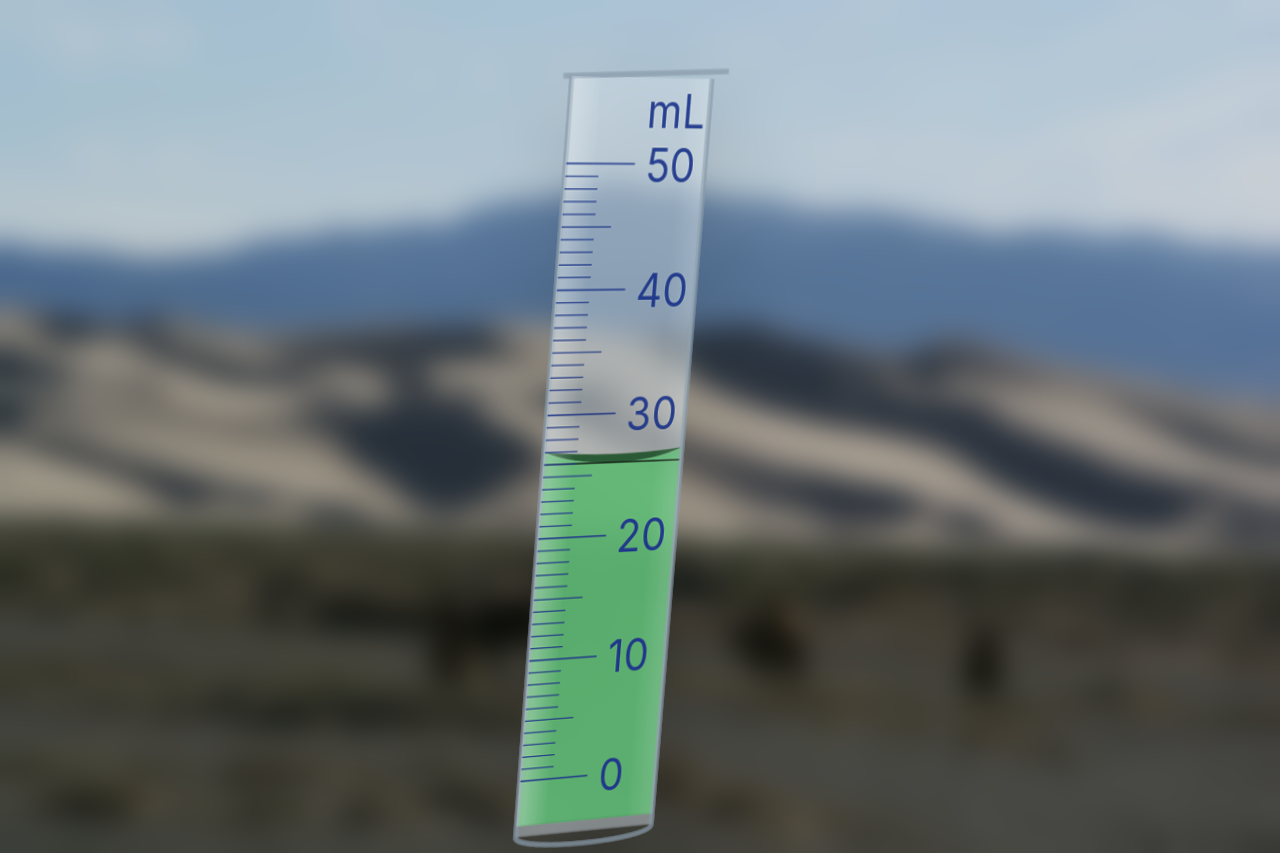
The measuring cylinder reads 26 mL
